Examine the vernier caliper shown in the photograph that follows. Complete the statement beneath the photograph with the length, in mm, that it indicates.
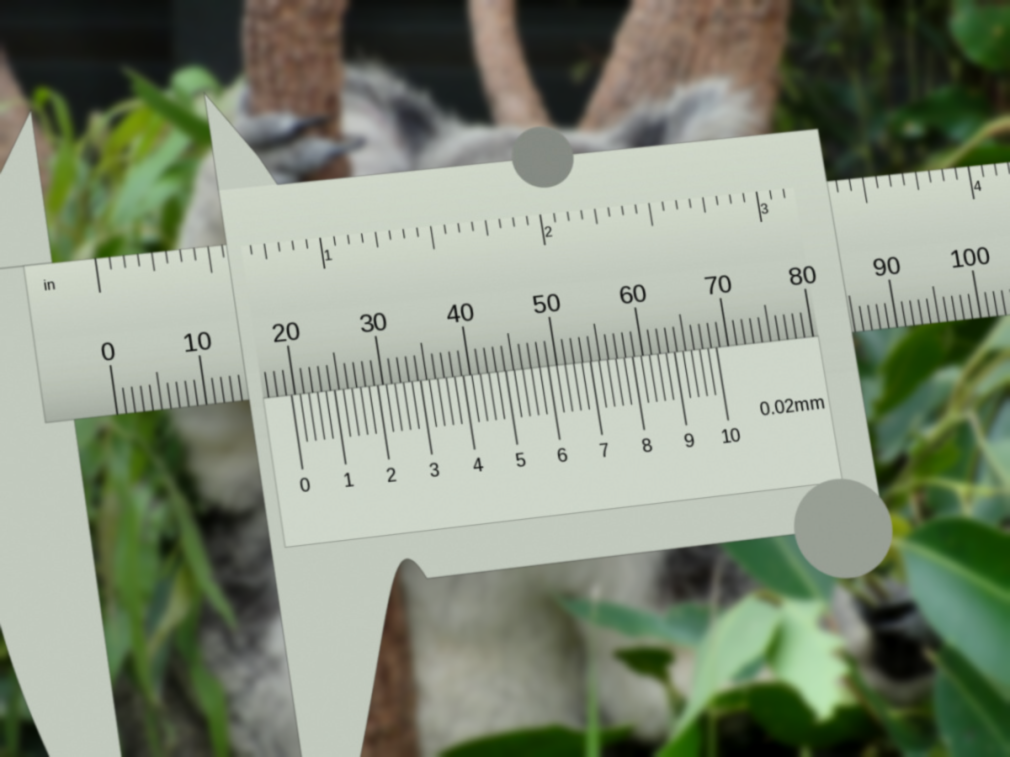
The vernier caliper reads 19.6 mm
